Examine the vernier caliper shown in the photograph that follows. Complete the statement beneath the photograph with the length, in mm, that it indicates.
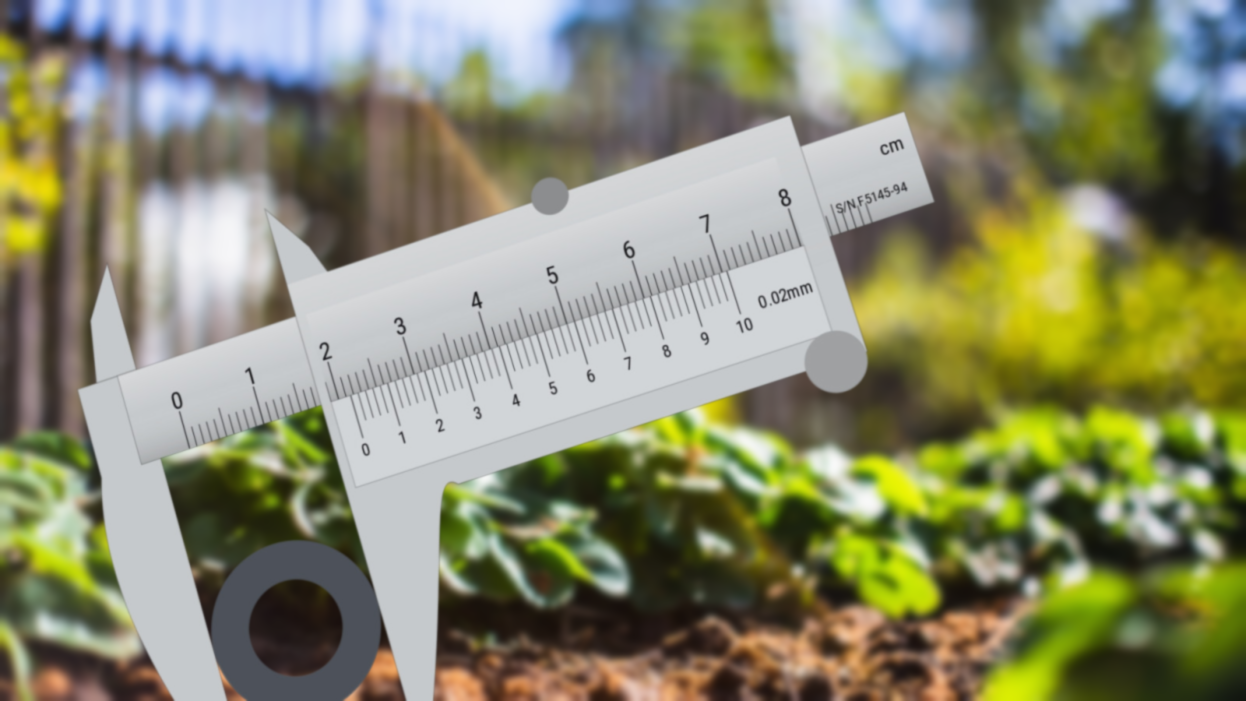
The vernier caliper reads 21.6 mm
